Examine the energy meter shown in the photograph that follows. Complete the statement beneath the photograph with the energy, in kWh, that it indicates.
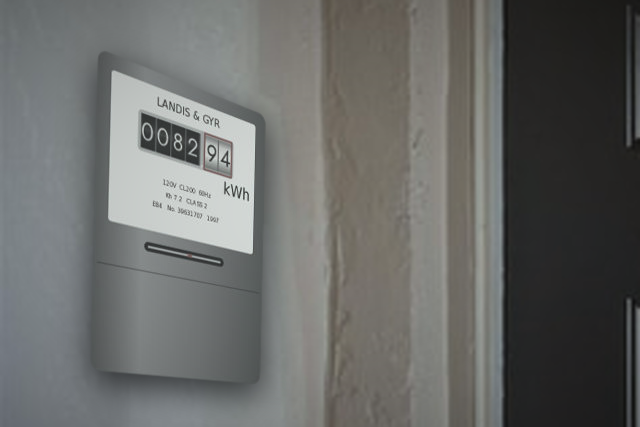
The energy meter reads 82.94 kWh
